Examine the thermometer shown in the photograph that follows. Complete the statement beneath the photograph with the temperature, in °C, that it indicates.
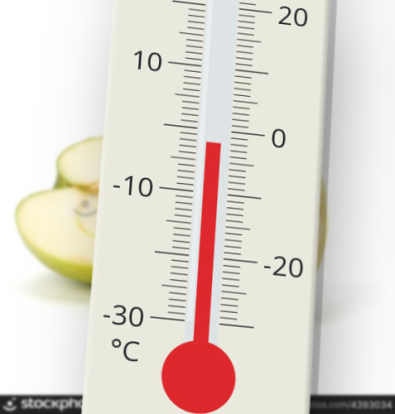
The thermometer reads -2 °C
